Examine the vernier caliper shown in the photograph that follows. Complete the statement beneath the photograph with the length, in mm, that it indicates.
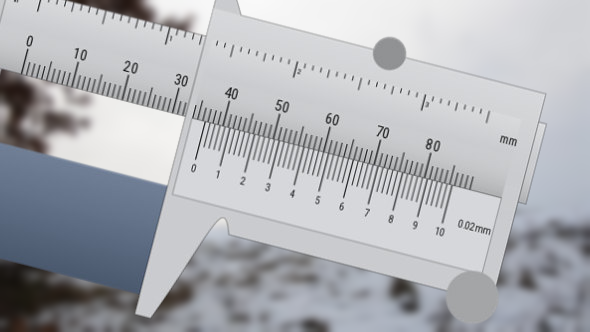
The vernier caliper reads 36.5 mm
